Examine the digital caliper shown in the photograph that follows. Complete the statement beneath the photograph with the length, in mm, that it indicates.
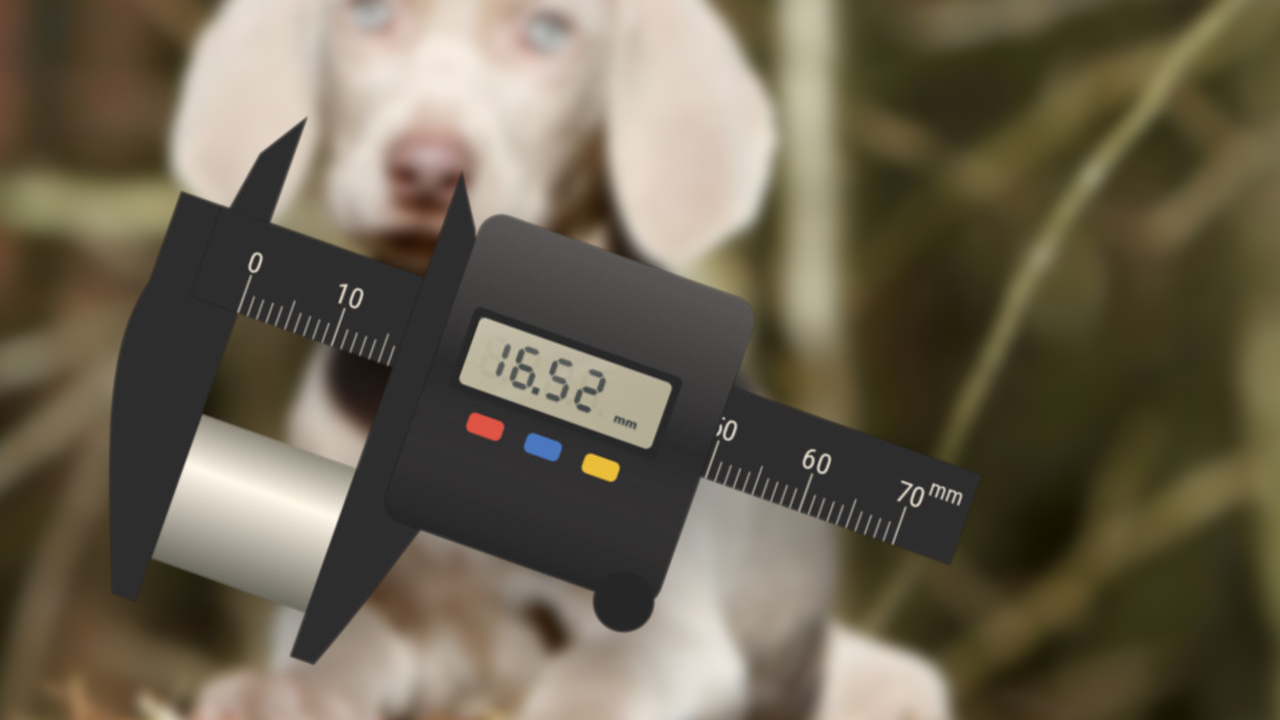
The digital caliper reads 16.52 mm
